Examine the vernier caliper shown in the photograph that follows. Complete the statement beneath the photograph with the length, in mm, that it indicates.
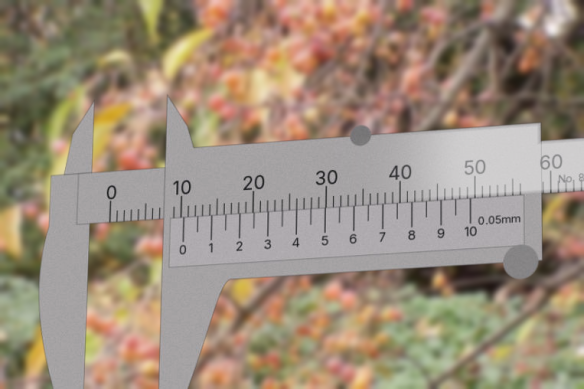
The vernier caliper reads 10.4 mm
